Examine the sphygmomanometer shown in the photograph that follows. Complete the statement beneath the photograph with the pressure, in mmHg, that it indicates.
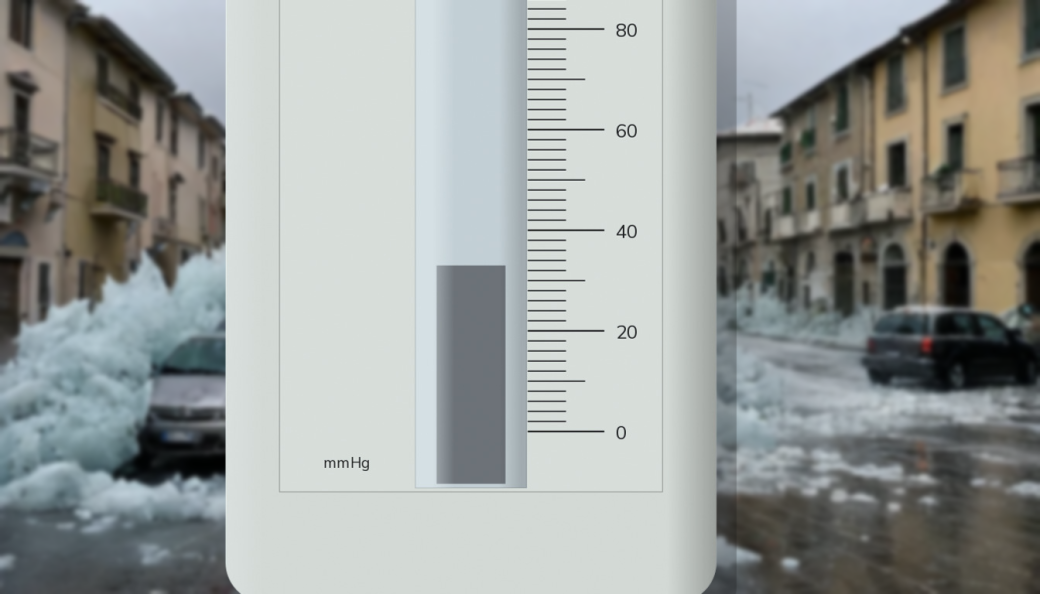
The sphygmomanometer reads 33 mmHg
